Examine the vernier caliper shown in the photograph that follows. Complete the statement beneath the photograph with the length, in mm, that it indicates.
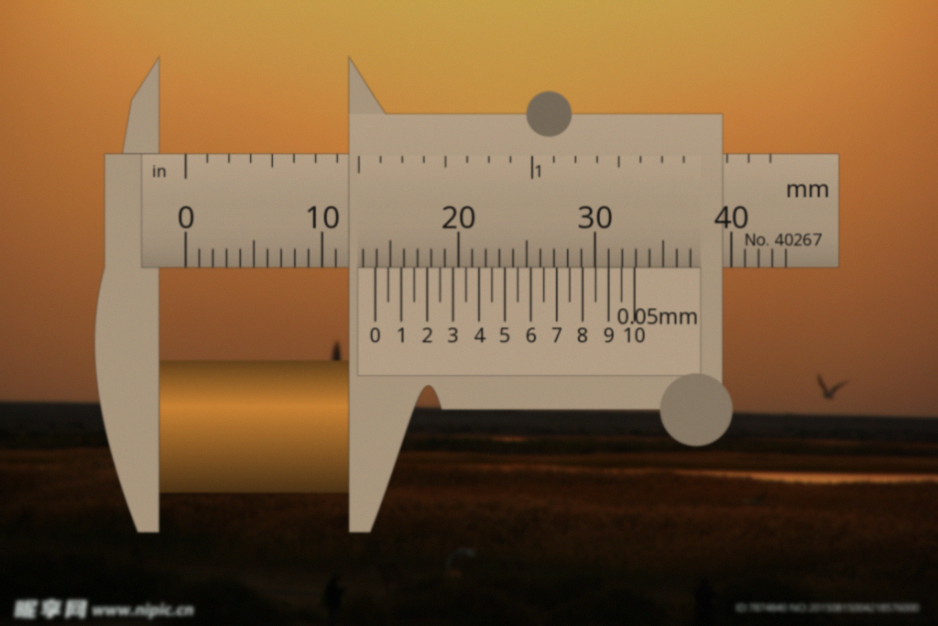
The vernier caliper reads 13.9 mm
